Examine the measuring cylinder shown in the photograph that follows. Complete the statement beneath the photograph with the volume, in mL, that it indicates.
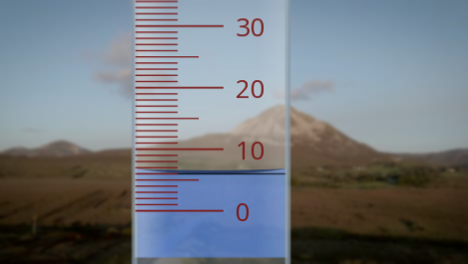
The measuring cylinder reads 6 mL
